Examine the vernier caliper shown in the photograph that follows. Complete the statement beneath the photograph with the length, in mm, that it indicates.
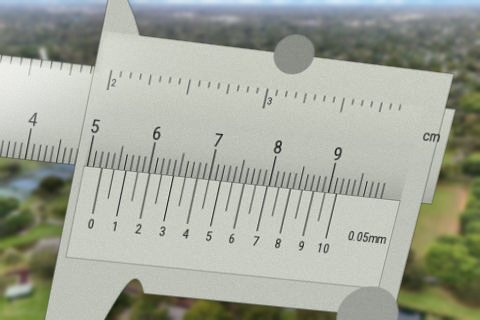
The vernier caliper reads 52.4 mm
